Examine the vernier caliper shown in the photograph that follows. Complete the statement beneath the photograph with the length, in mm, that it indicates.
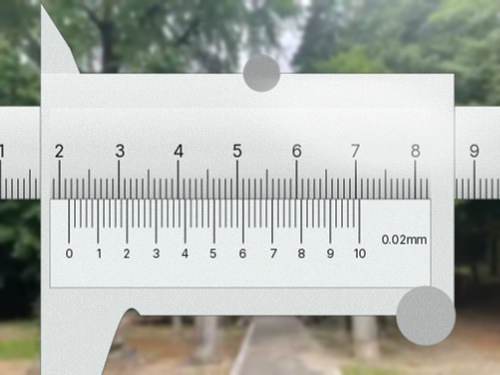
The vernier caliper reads 21.6 mm
